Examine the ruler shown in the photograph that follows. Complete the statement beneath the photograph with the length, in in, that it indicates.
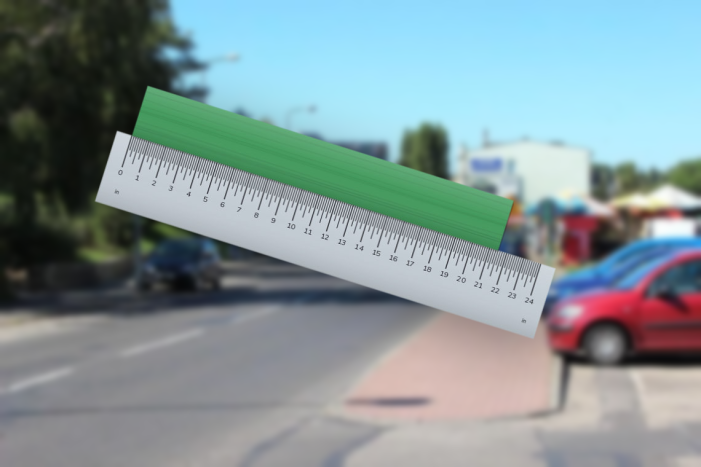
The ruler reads 21.5 in
